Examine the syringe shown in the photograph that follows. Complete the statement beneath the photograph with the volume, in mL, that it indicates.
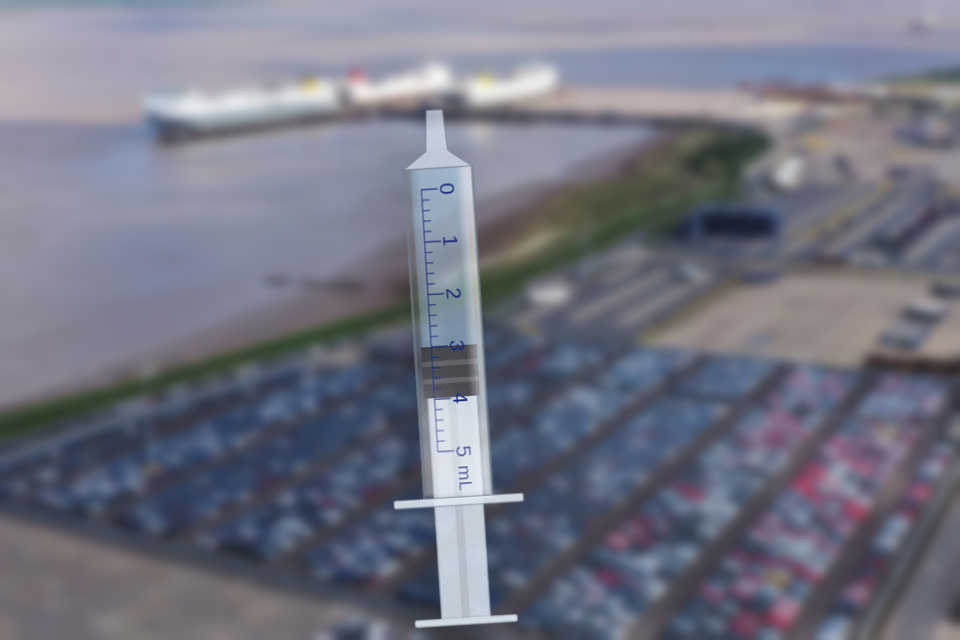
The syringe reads 3 mL
